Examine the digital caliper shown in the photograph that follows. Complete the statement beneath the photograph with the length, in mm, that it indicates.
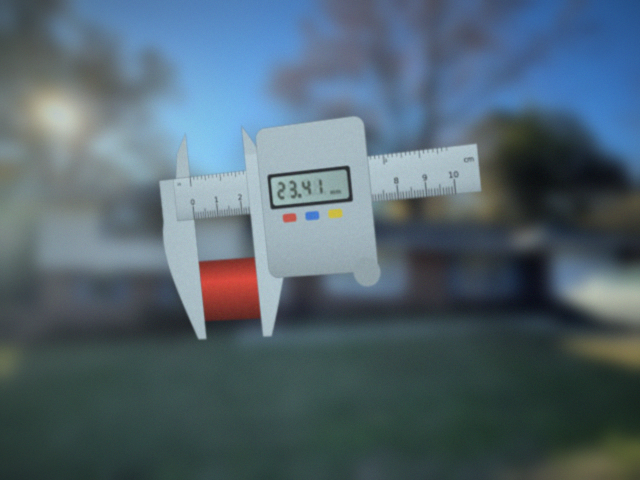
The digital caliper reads 23.41 mm
